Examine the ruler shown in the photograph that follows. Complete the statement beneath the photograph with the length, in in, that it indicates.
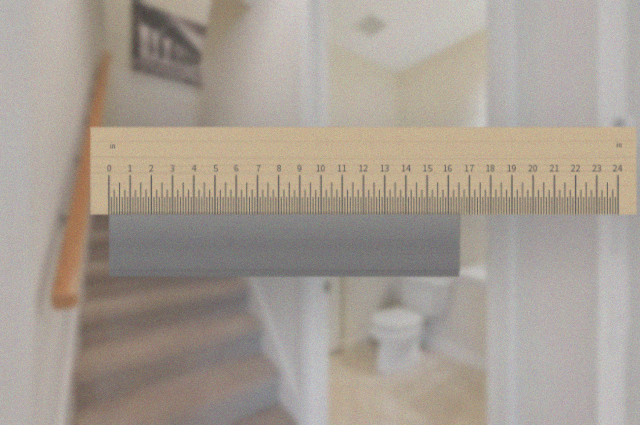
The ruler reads 16.5 in
